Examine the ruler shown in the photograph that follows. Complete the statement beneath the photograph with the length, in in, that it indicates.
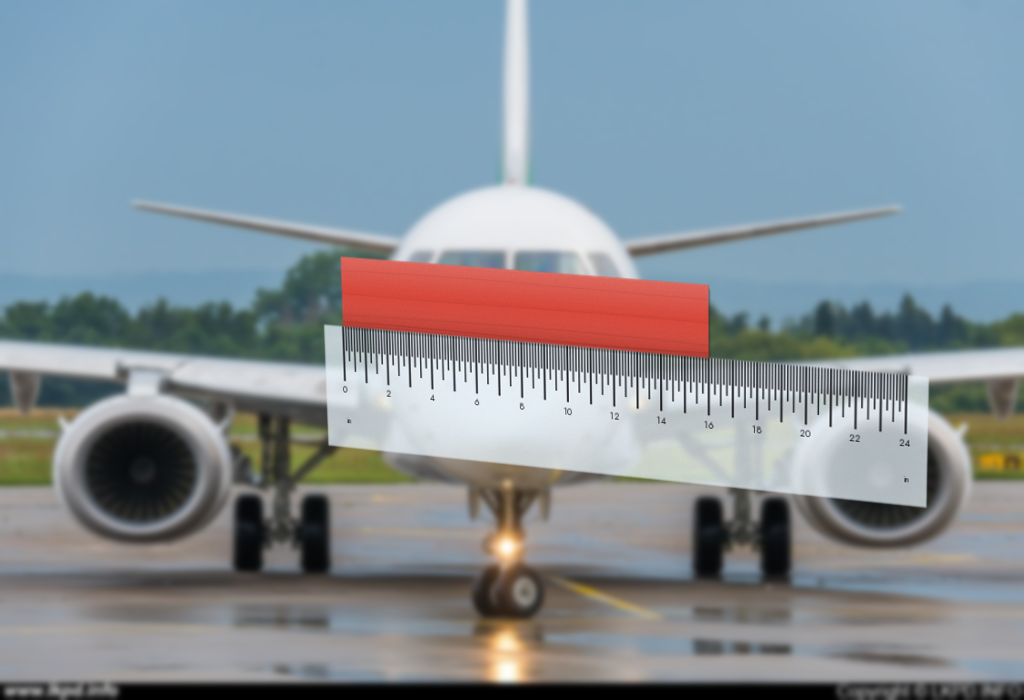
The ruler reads 16 in
